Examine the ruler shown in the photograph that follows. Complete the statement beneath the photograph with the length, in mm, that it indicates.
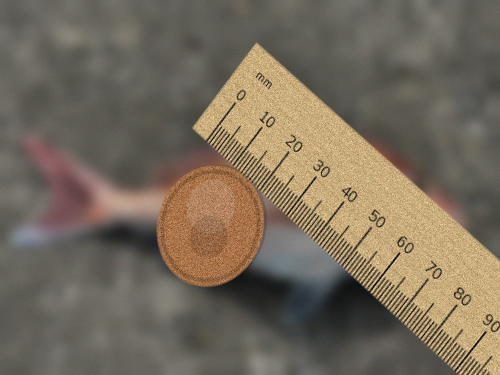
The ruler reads 30 mm
